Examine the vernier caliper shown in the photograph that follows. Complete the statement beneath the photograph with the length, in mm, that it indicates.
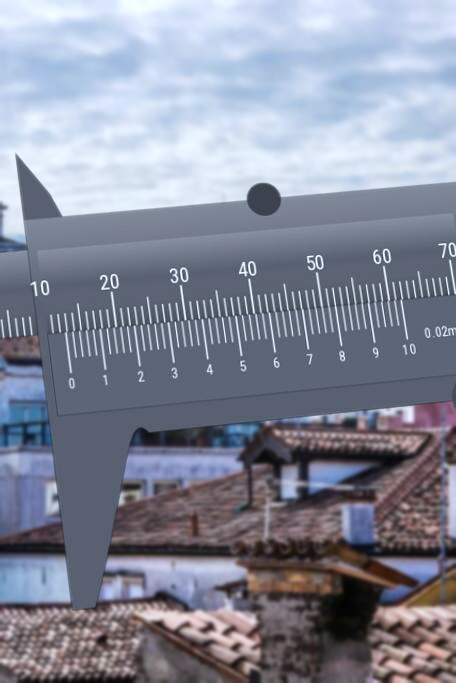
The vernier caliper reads 12.8 mm
